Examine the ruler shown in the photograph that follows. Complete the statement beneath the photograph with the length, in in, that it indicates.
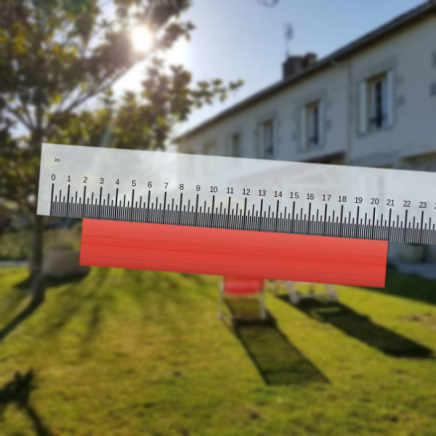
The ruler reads 19 in
